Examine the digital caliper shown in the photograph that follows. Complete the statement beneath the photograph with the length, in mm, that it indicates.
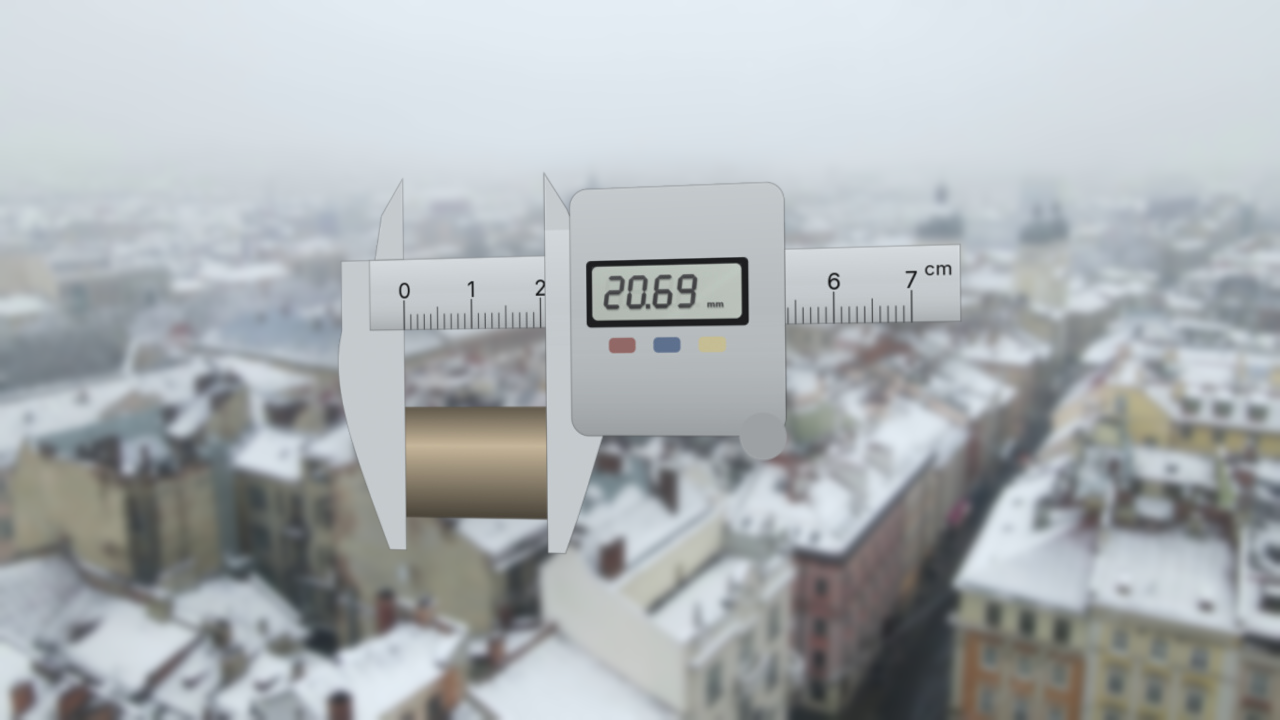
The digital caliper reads 20.69 mm
